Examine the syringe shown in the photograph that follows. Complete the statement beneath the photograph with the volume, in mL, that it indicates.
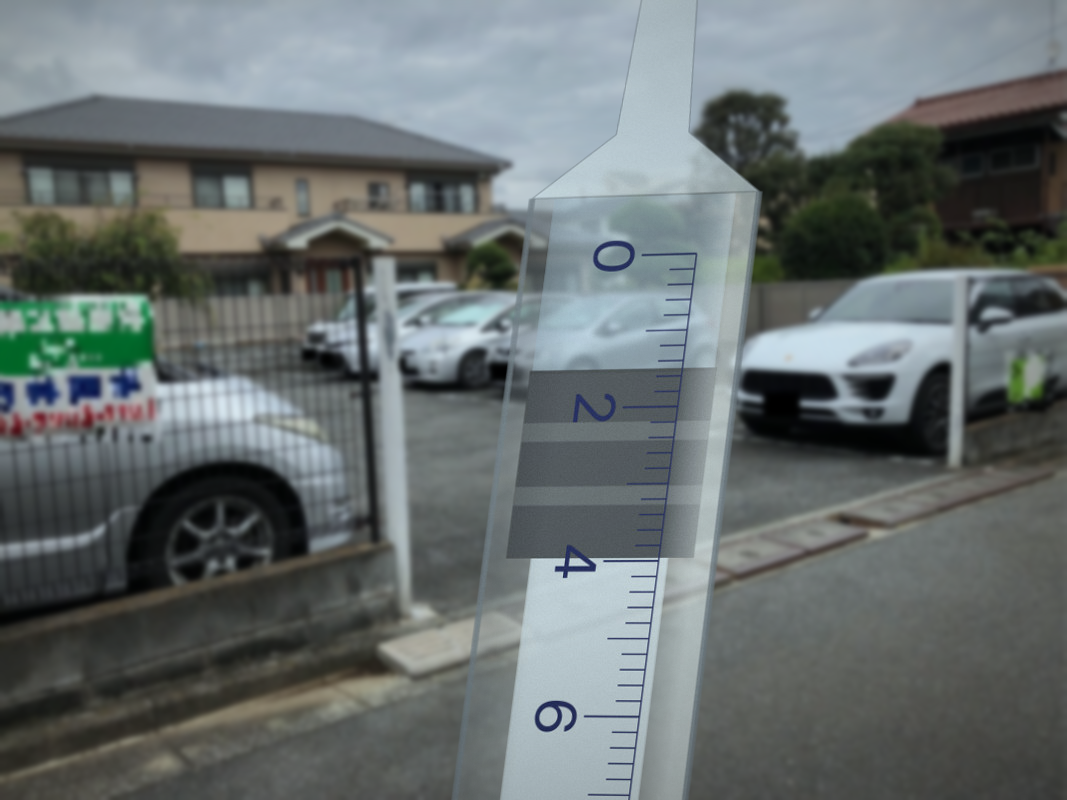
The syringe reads 1.5 mL
